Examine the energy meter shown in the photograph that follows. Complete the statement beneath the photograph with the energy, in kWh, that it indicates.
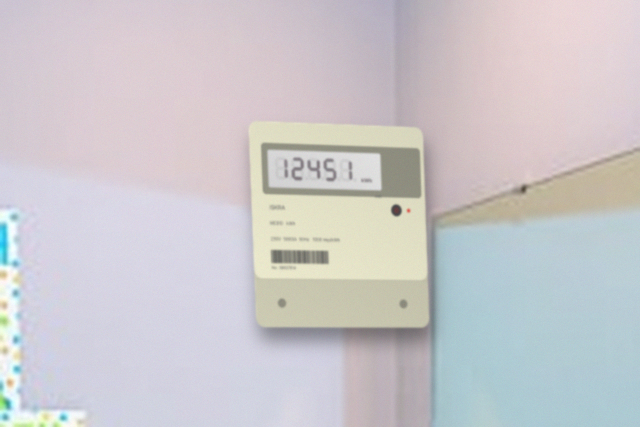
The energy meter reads 12451 kWh
